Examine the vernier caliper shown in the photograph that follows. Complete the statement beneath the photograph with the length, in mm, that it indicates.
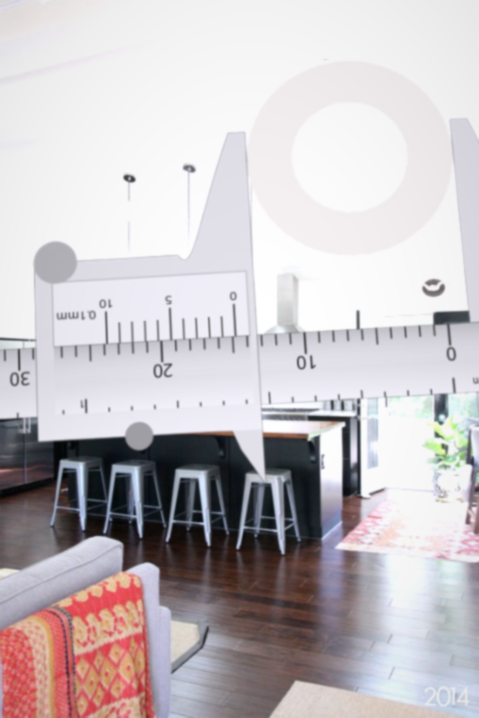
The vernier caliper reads 14.8 mm
